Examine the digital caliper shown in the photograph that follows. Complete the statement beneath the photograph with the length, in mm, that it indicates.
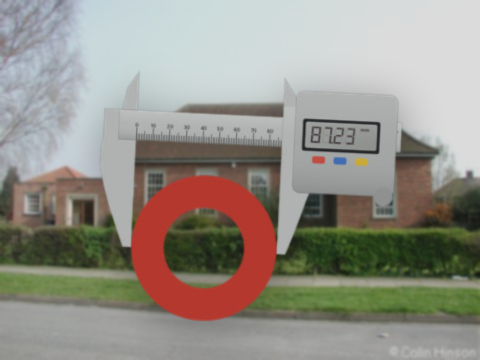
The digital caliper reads 87.23 mm
